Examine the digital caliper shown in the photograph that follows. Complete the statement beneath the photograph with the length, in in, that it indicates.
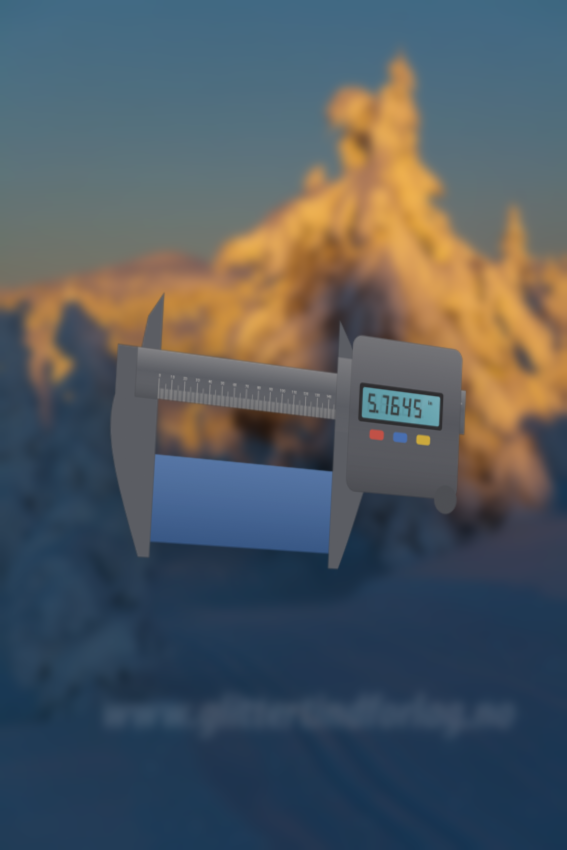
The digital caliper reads 5.7645 in
